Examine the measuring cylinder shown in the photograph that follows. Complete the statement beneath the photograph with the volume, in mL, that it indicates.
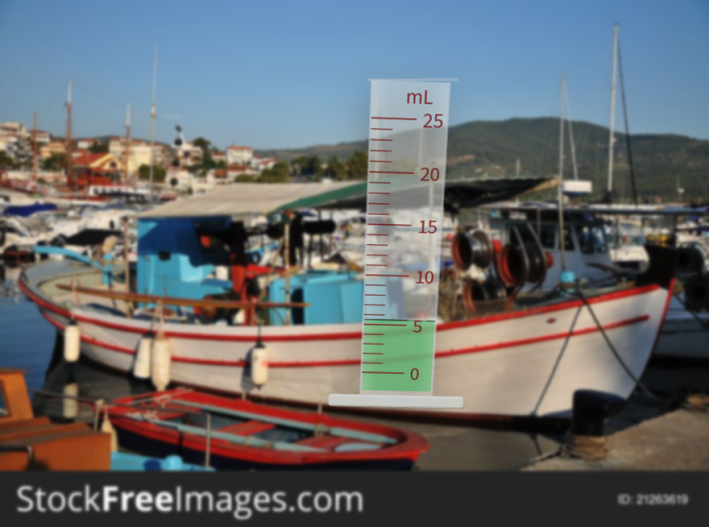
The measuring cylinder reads 5.5 mL
